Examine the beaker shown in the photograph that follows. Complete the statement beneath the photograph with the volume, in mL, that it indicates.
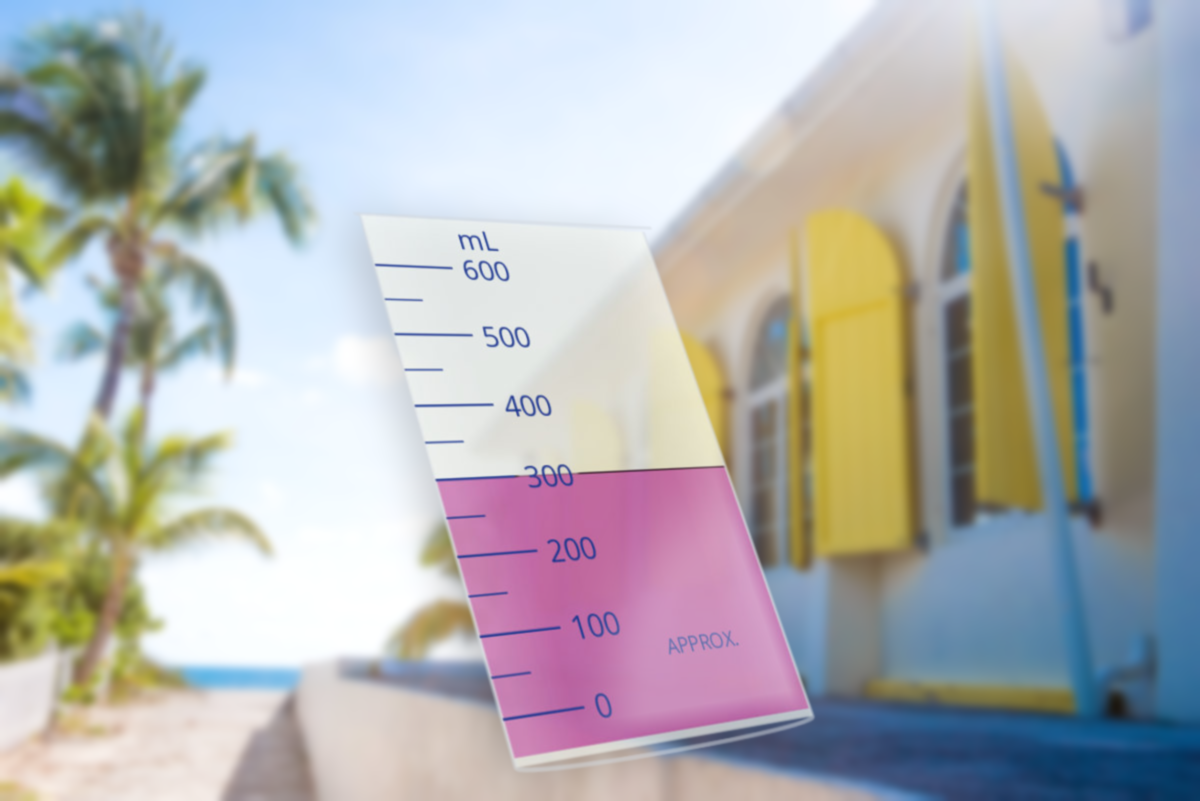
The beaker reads 300 mL
